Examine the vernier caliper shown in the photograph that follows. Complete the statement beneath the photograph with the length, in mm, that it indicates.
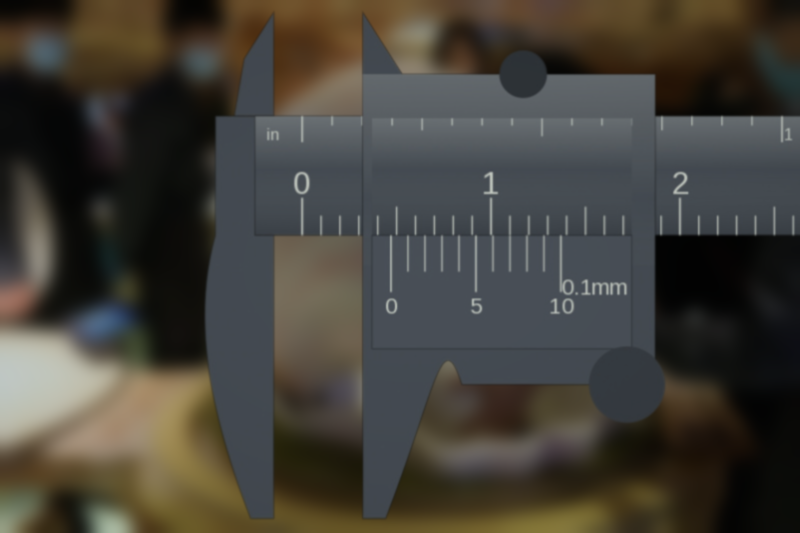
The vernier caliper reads 4.7 mm
